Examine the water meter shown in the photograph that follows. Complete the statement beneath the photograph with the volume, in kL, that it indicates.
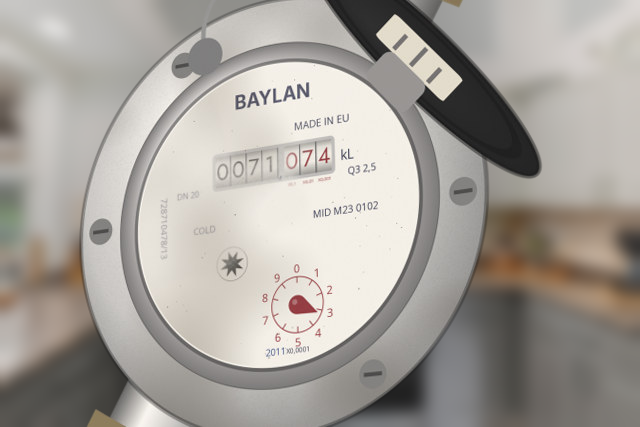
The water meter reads 71.0743 kL
